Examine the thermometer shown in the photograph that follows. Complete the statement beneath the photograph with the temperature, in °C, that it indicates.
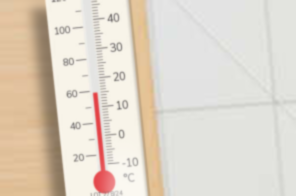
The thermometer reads 15 °C
